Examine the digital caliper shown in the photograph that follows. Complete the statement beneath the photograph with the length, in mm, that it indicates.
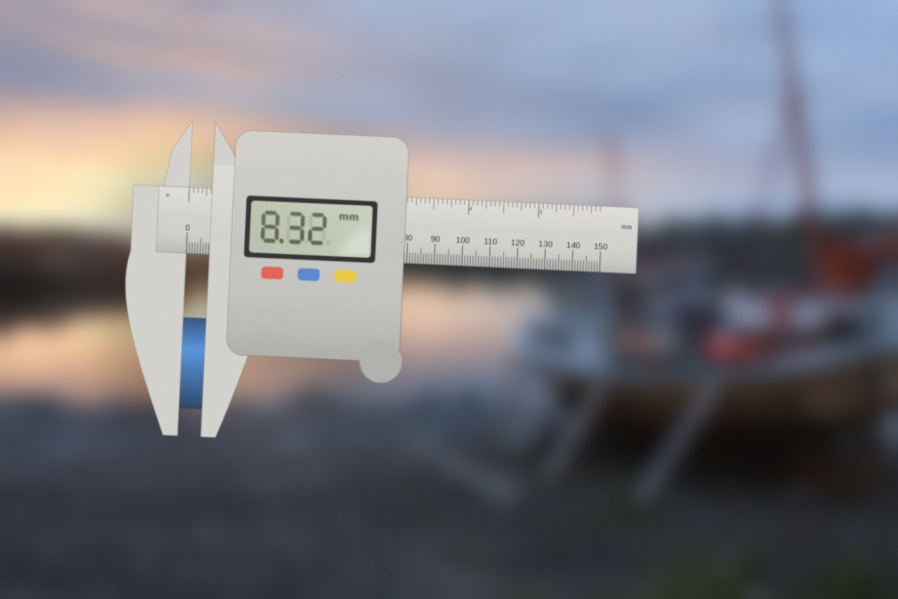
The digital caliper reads 8.32 mm
